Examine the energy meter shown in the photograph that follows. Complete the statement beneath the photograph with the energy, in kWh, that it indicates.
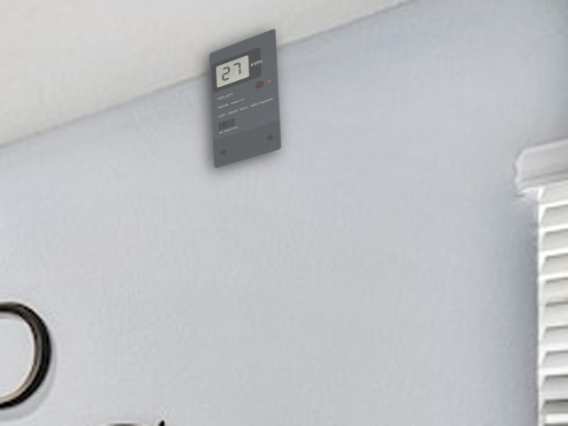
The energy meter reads 27 kWh
